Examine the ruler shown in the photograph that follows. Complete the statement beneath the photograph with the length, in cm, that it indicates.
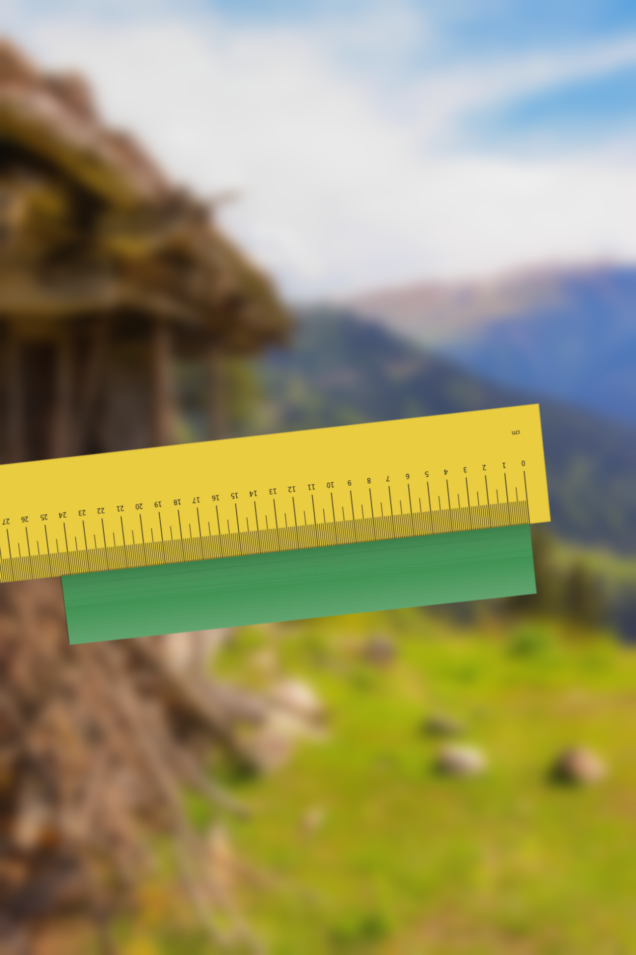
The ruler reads 24.5 cm
